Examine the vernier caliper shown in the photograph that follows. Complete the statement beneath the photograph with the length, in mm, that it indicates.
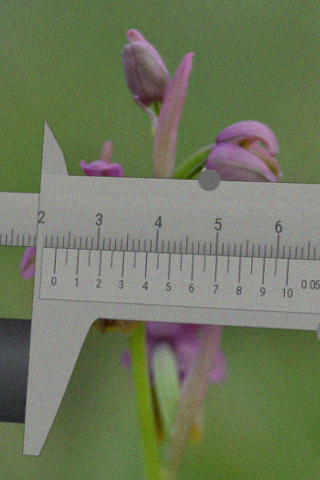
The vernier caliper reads 22.8 mm
